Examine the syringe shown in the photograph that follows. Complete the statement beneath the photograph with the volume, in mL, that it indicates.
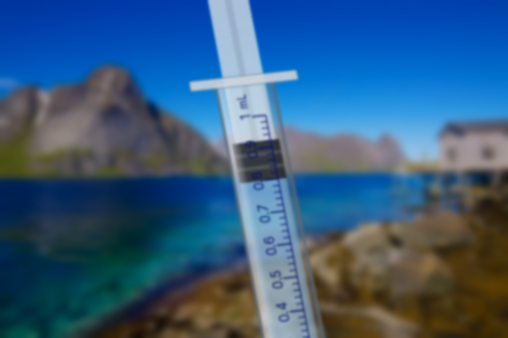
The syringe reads 0.8 mL
